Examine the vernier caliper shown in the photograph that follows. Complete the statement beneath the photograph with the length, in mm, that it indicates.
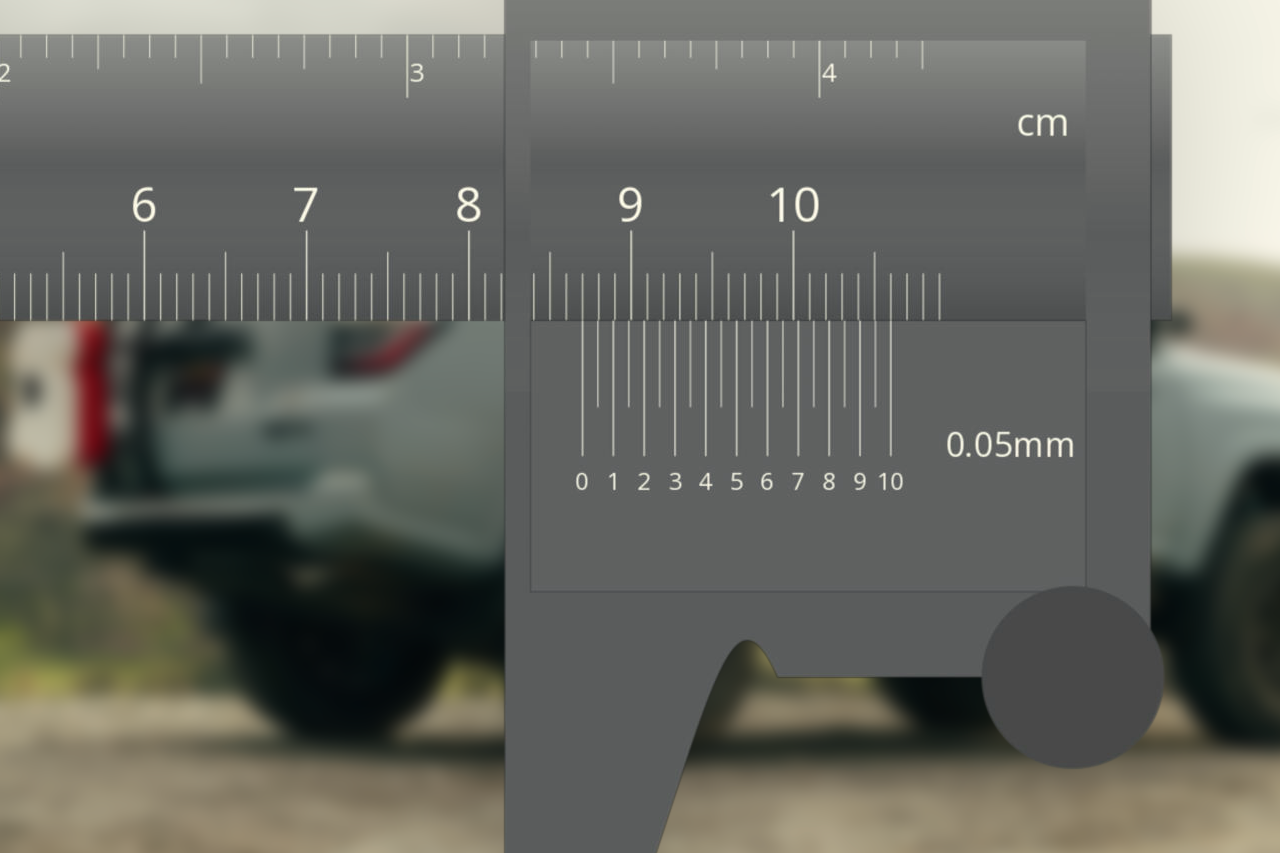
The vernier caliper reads 87.0 mm
